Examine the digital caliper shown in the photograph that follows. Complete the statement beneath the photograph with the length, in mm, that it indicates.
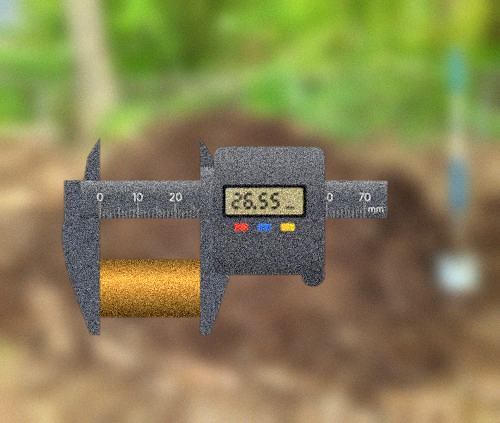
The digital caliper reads 26.55 mm
